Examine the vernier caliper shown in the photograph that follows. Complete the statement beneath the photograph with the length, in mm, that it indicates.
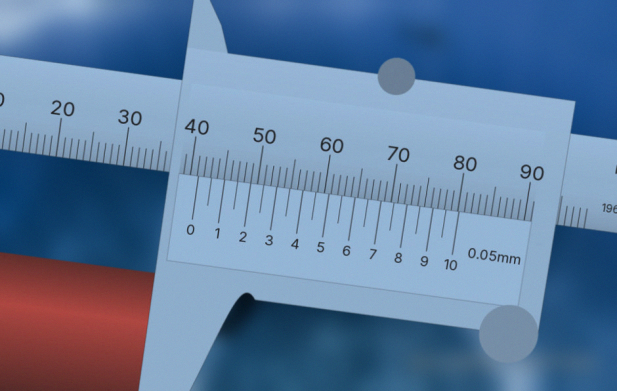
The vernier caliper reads 41.2 mm
